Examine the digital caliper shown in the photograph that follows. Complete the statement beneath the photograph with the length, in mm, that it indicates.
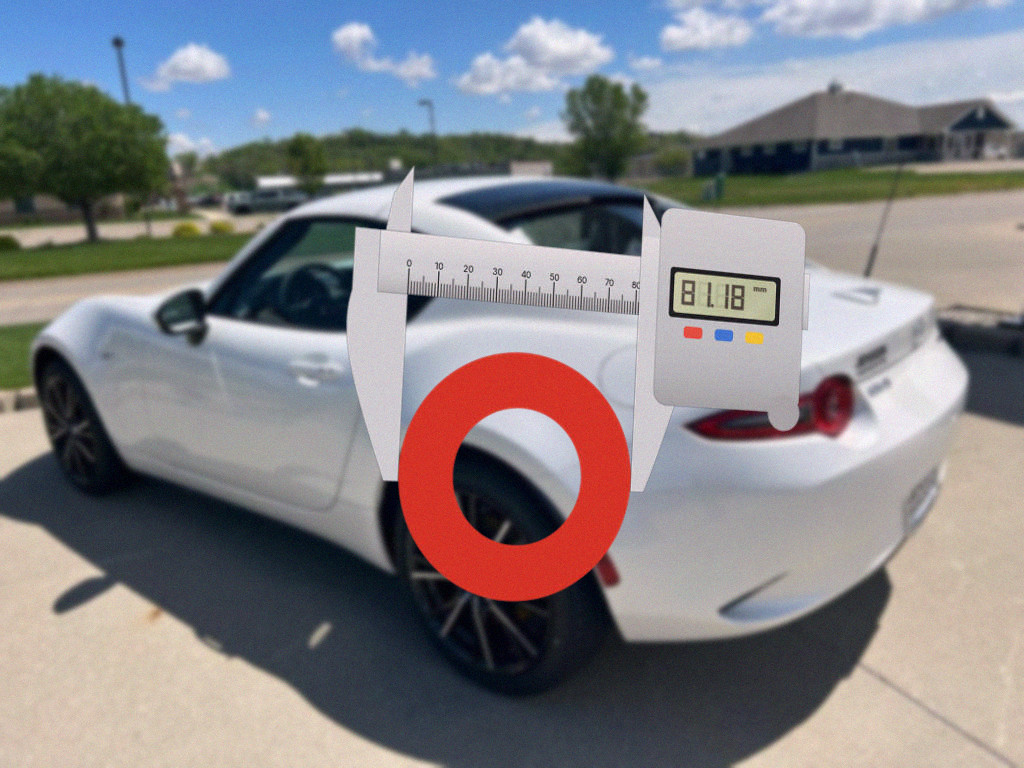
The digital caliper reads 81.18 mm
